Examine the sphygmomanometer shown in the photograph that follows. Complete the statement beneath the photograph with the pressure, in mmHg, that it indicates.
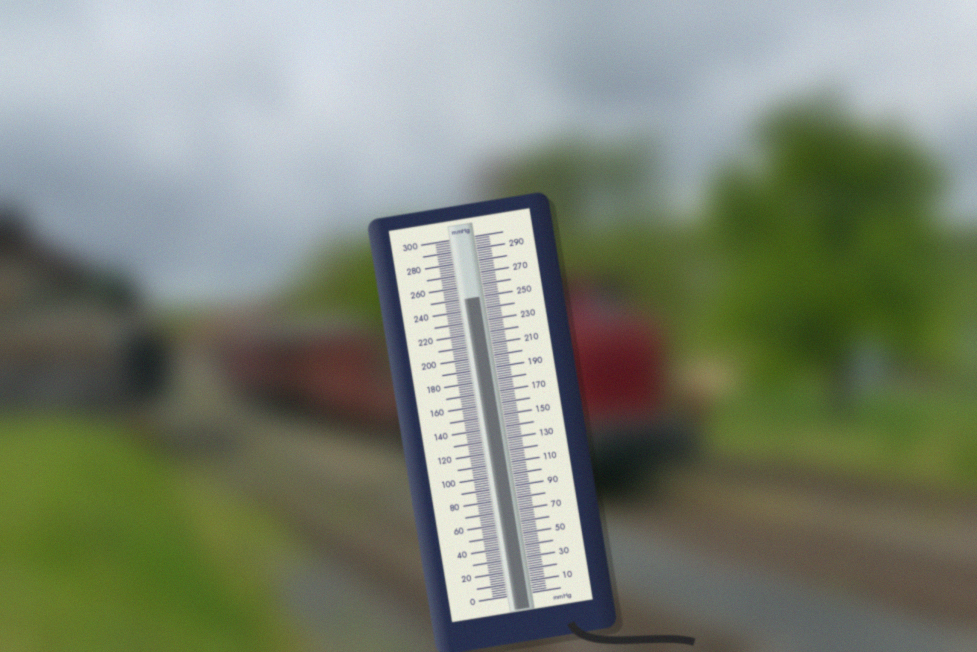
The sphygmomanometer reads 250 mmHg
